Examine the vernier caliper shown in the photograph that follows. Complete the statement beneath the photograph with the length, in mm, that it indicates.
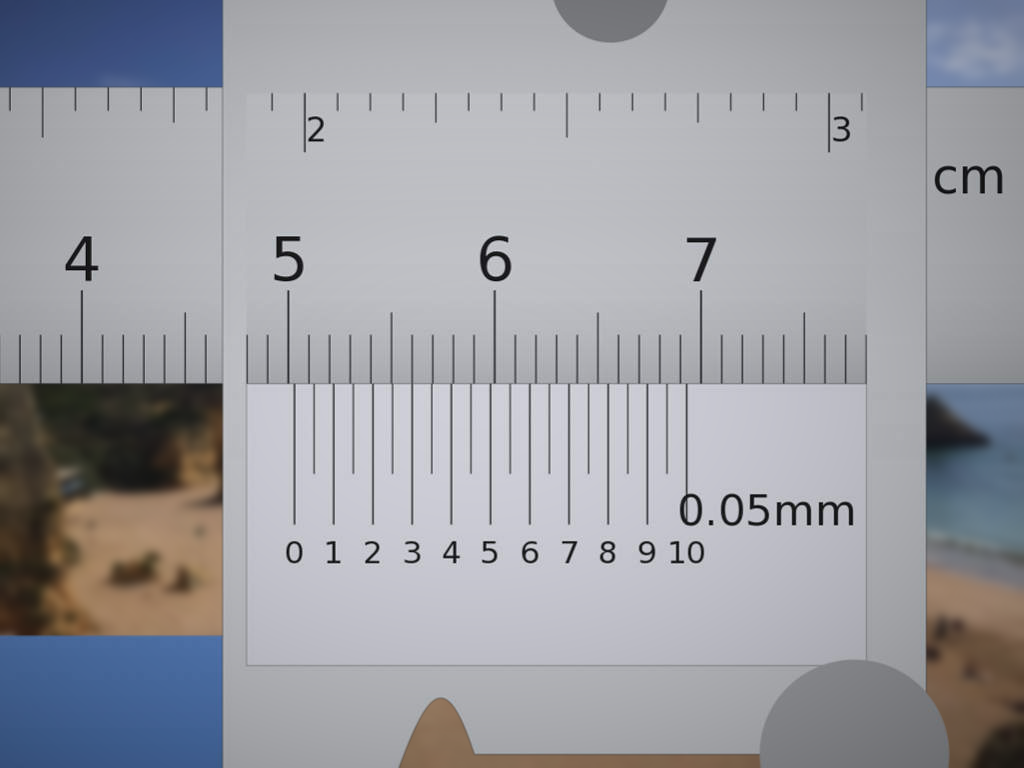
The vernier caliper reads 50.3 mm
